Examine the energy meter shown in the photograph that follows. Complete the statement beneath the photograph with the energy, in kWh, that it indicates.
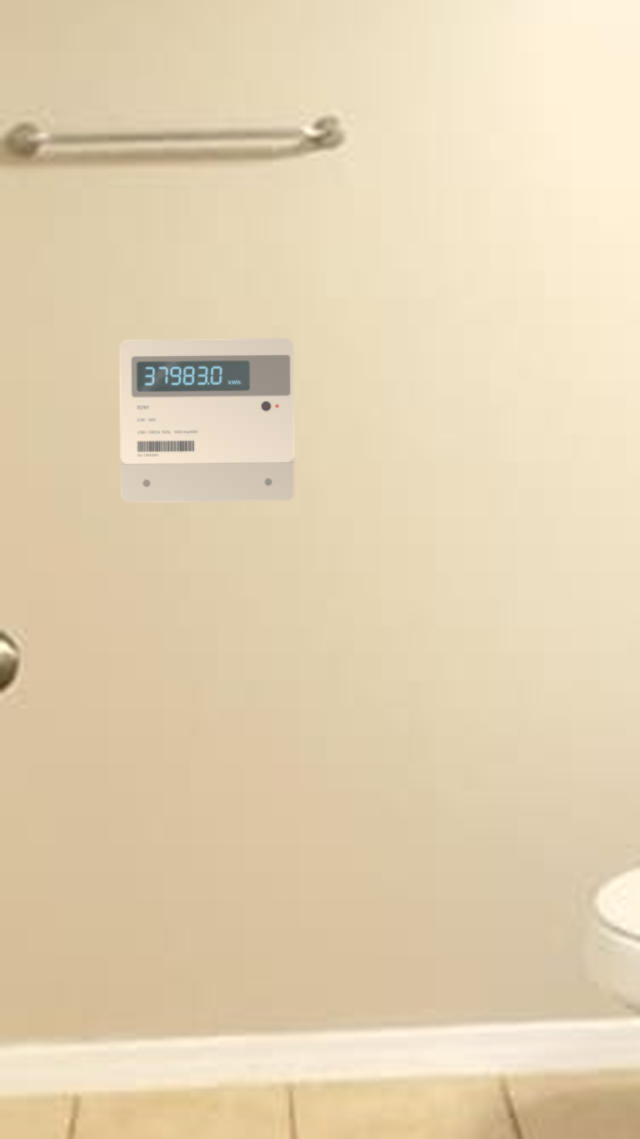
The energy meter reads 37983.0 kWh
